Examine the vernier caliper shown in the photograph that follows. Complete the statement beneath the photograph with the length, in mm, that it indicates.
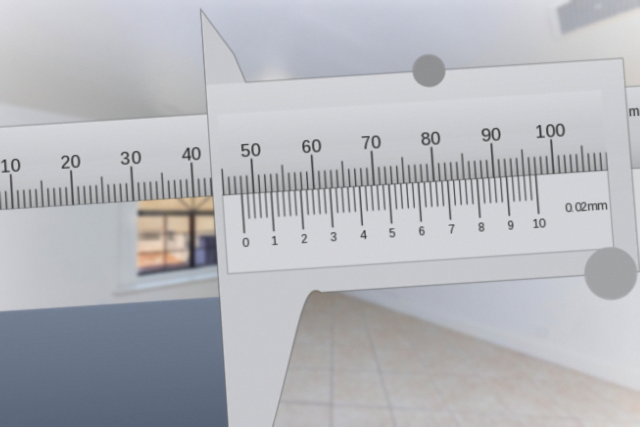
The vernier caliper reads 48.0 mm
